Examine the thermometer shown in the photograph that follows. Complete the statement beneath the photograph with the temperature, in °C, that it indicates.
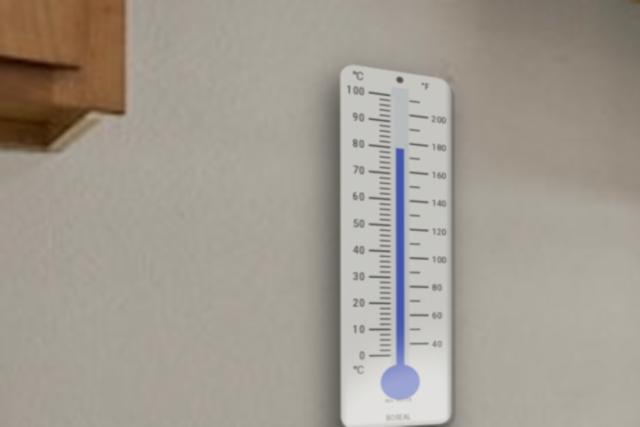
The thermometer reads 80 °C
